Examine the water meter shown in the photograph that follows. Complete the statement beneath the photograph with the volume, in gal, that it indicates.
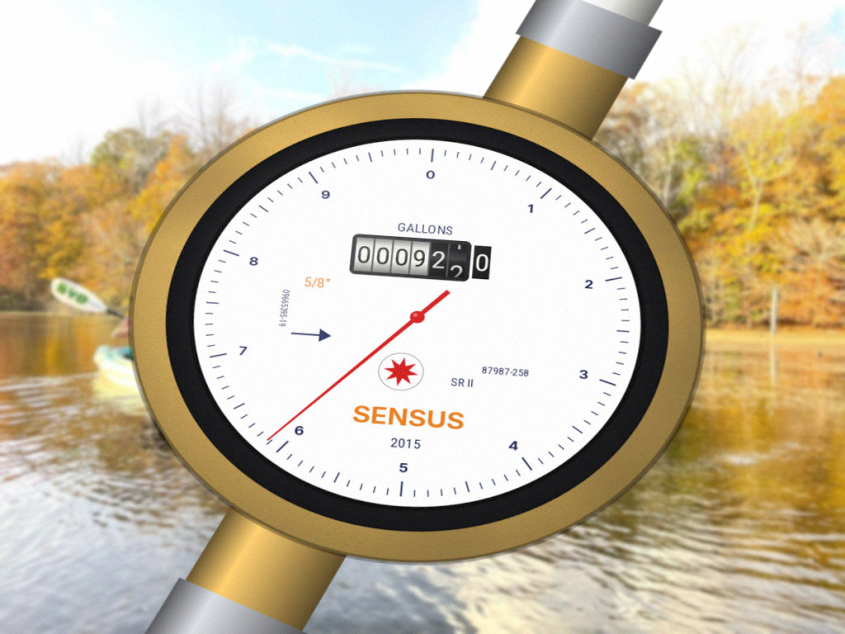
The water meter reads 9216.1 gal
